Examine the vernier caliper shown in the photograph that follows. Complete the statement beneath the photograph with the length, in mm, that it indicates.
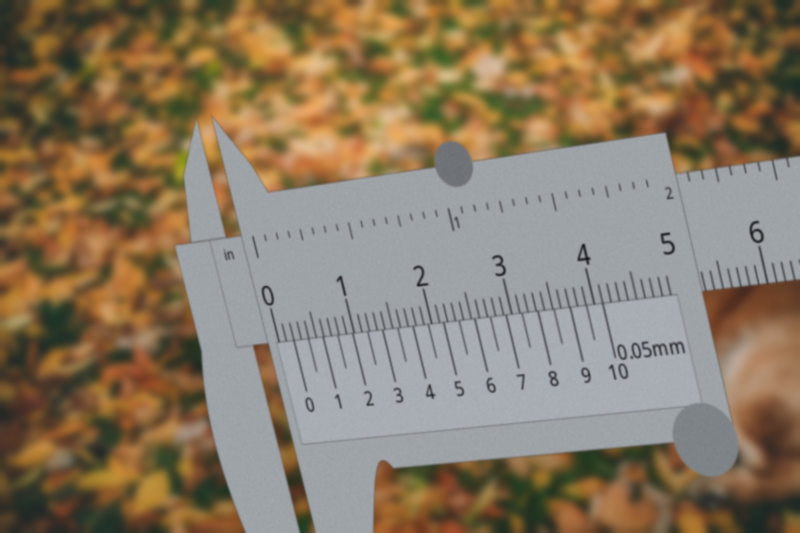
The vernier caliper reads 2.0 mm
